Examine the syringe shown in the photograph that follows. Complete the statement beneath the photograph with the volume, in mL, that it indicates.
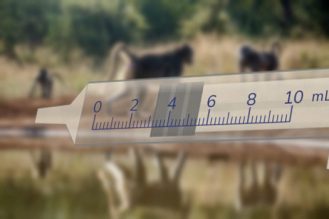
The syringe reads 3.2 mL
